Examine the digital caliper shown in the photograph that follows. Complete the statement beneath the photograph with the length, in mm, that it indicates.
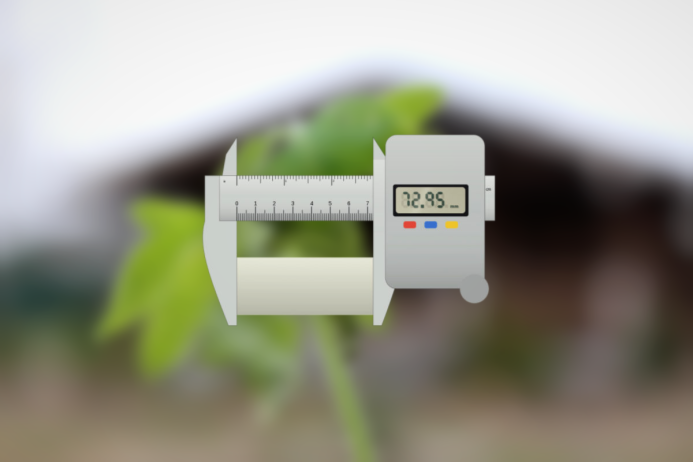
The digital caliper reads 72.95 mm
